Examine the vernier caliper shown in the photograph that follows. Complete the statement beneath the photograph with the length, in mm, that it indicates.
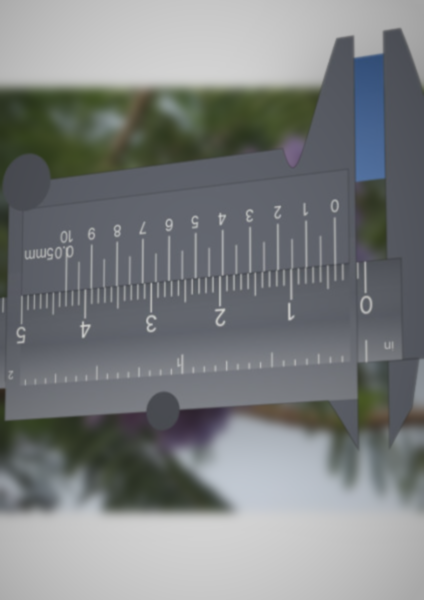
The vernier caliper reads 4.0 mm
